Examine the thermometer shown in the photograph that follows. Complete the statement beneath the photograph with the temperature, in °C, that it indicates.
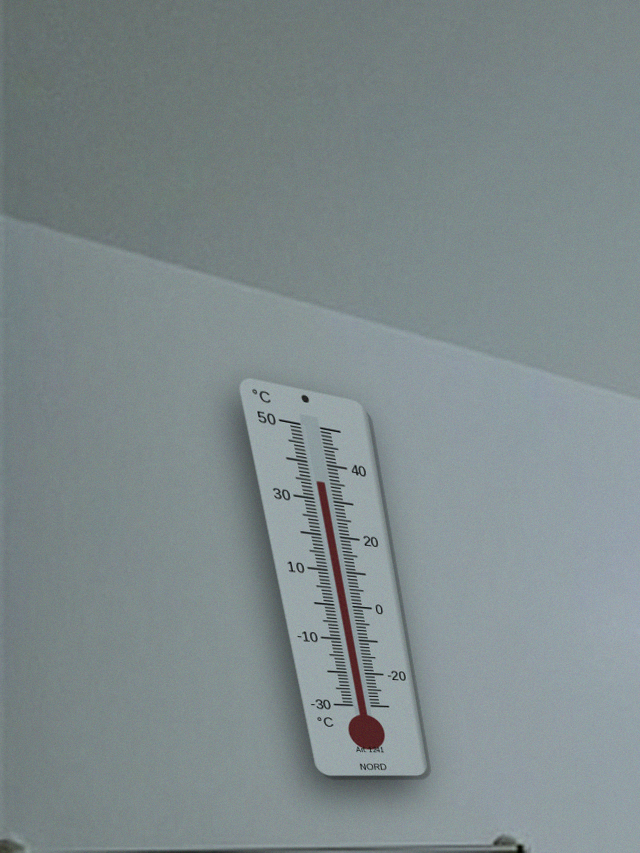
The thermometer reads 35 °C
